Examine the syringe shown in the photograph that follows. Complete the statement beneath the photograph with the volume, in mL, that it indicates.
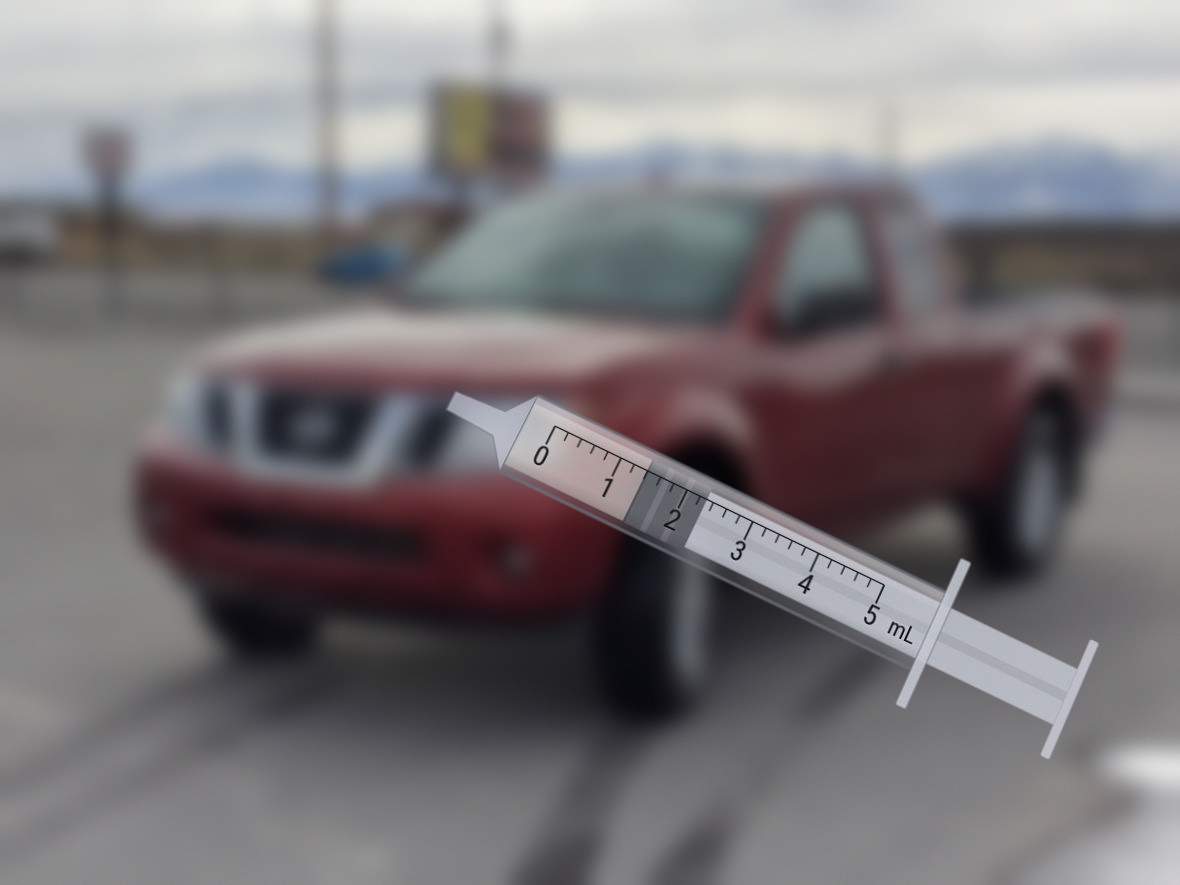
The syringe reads 1.4 mL
